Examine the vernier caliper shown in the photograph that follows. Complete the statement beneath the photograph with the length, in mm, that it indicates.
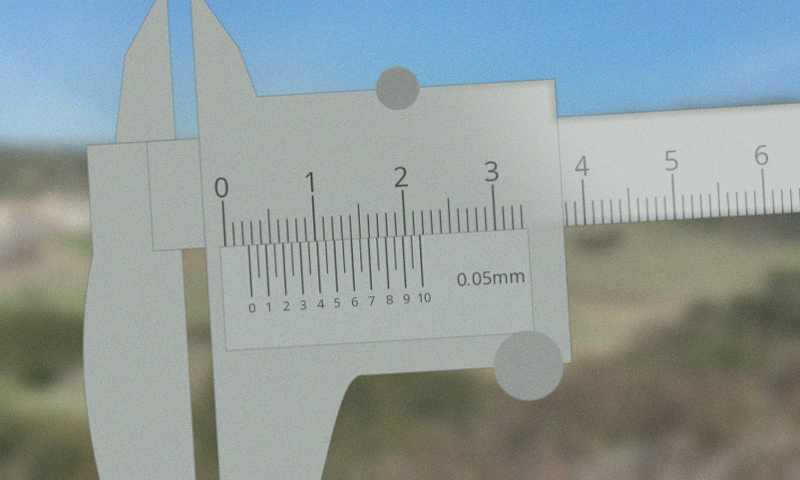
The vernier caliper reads 2.6 mm
